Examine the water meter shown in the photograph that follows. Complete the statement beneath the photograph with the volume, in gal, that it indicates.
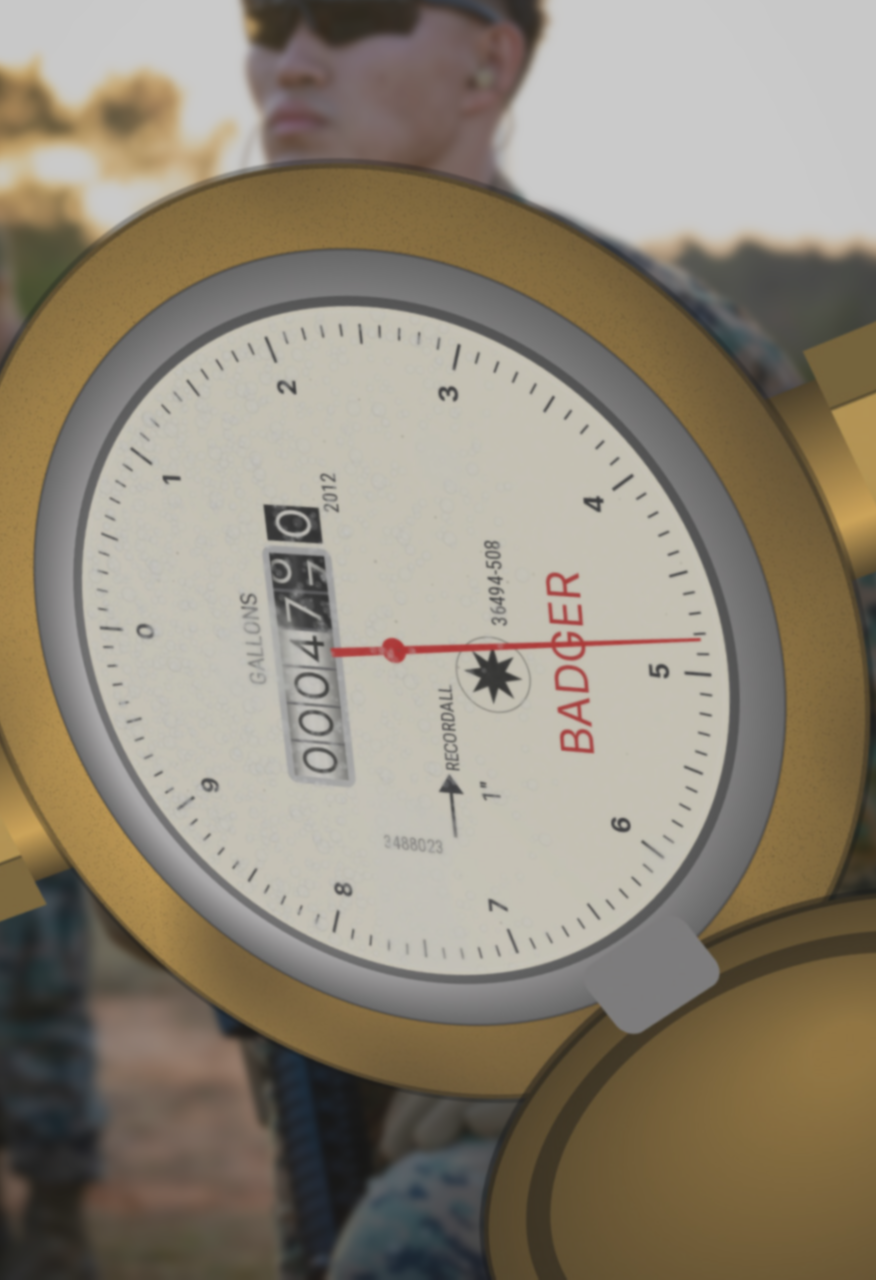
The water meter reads 4764.8 gal
